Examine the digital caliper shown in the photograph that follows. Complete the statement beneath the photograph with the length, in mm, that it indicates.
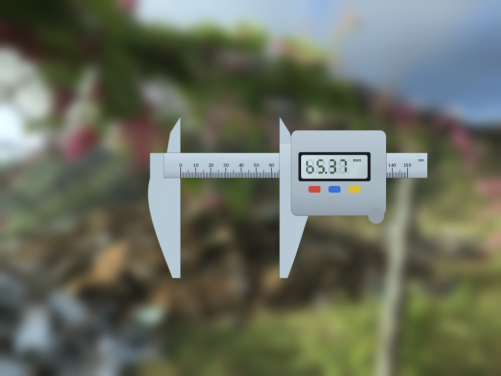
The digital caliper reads 65.37 mm
